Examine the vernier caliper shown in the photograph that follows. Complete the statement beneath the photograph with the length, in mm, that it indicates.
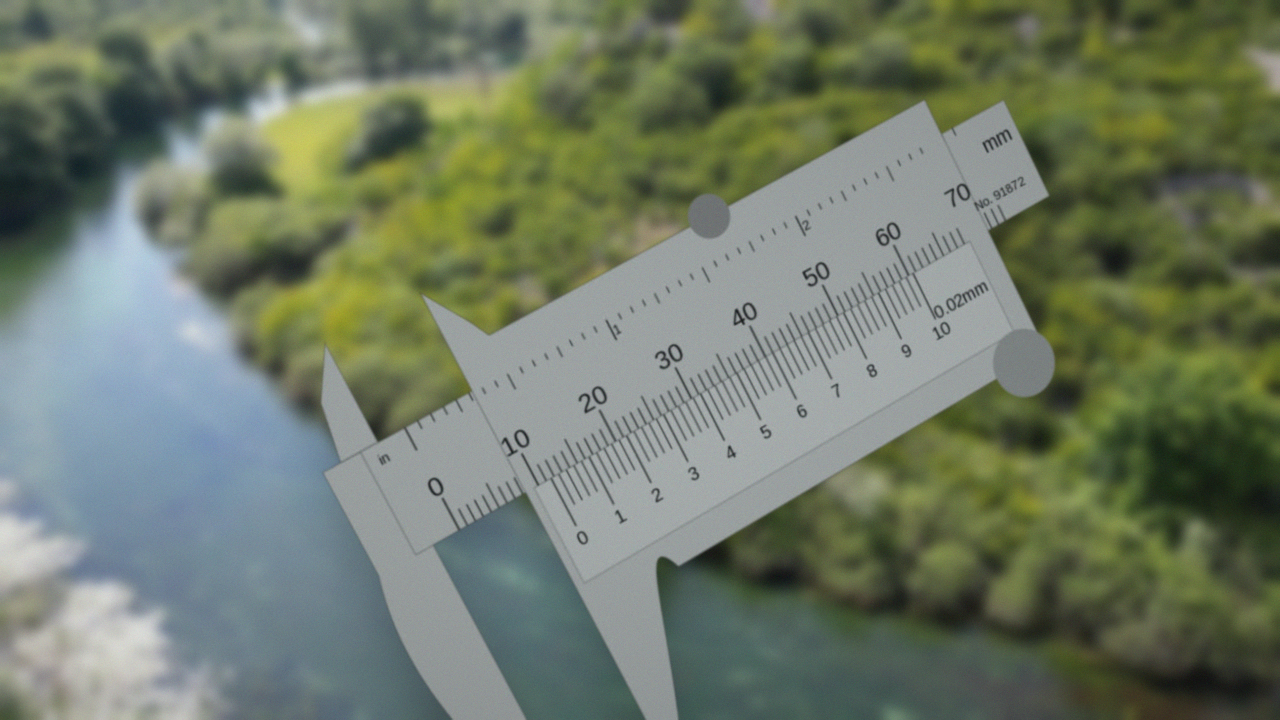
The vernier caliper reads 11.6 mm
